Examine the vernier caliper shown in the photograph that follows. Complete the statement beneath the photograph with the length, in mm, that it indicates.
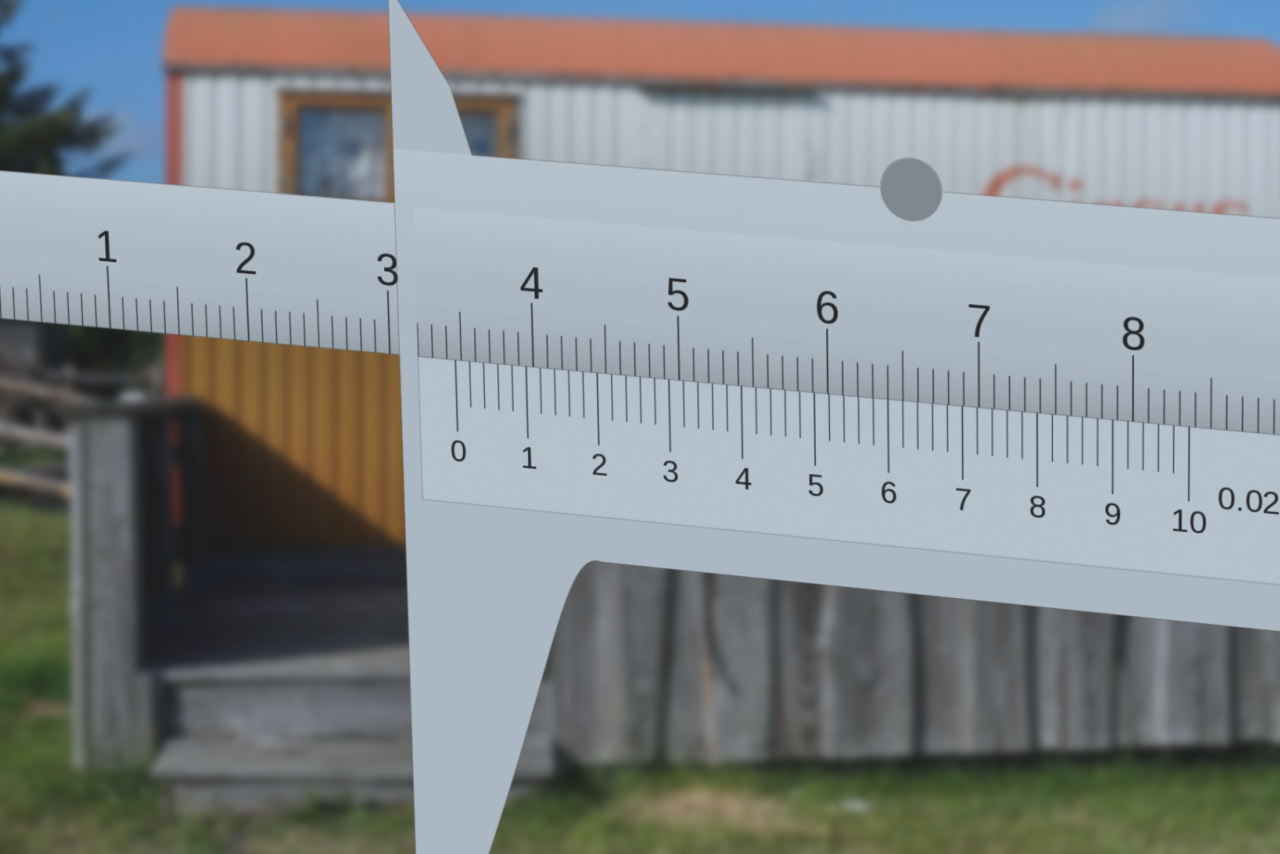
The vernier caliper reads 34.6 mm
